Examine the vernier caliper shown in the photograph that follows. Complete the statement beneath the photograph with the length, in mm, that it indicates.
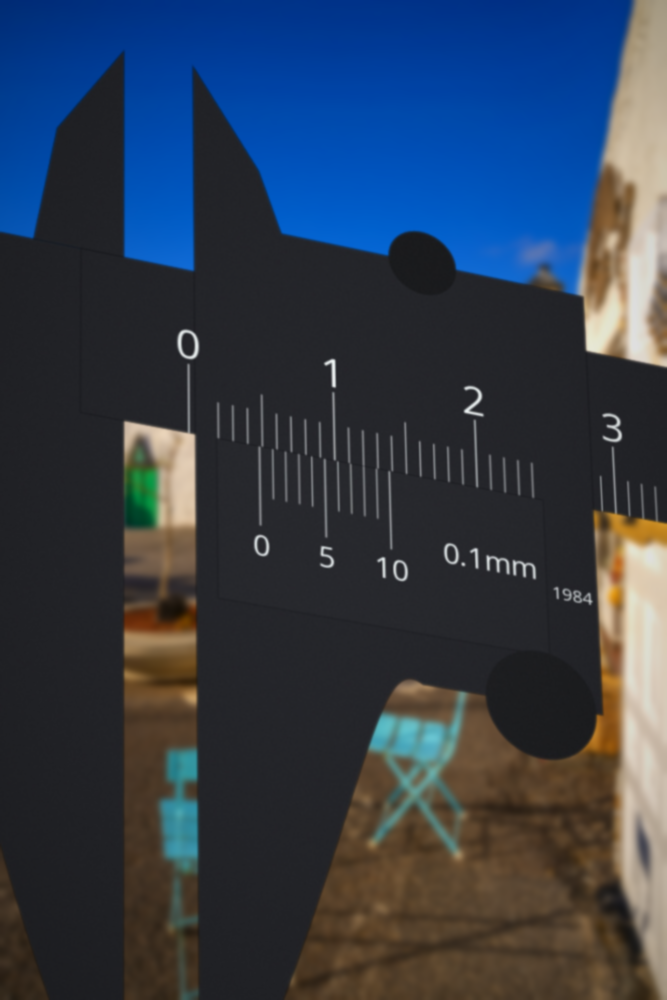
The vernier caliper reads 4.8 mm
